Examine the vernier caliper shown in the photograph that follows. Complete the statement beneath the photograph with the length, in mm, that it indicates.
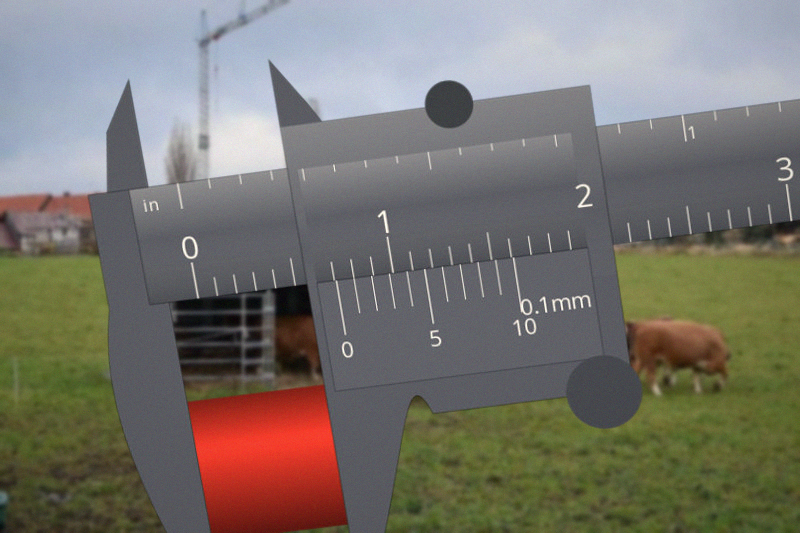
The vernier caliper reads 7.1 mm
